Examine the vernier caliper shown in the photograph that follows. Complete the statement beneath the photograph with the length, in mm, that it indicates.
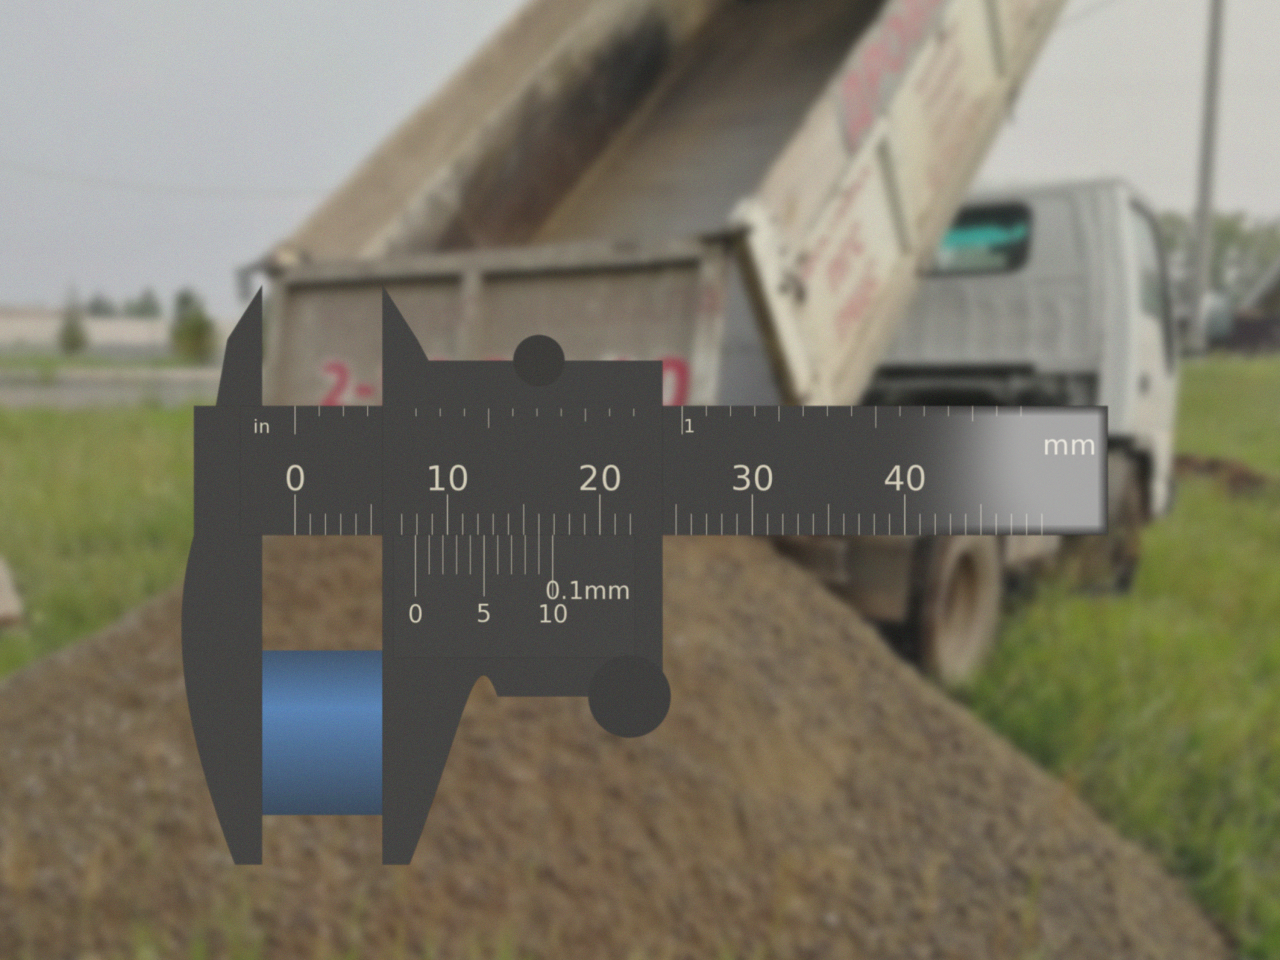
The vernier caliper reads 7.9 mm
